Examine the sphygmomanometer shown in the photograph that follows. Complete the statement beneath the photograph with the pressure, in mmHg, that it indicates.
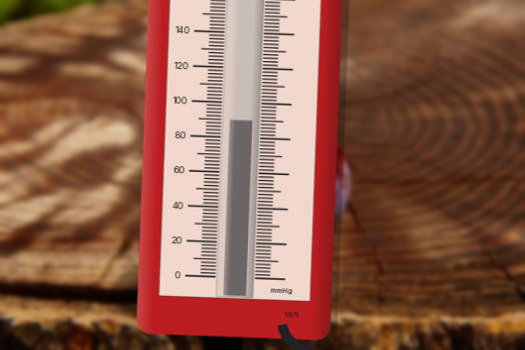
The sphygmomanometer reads 90 mmHg
